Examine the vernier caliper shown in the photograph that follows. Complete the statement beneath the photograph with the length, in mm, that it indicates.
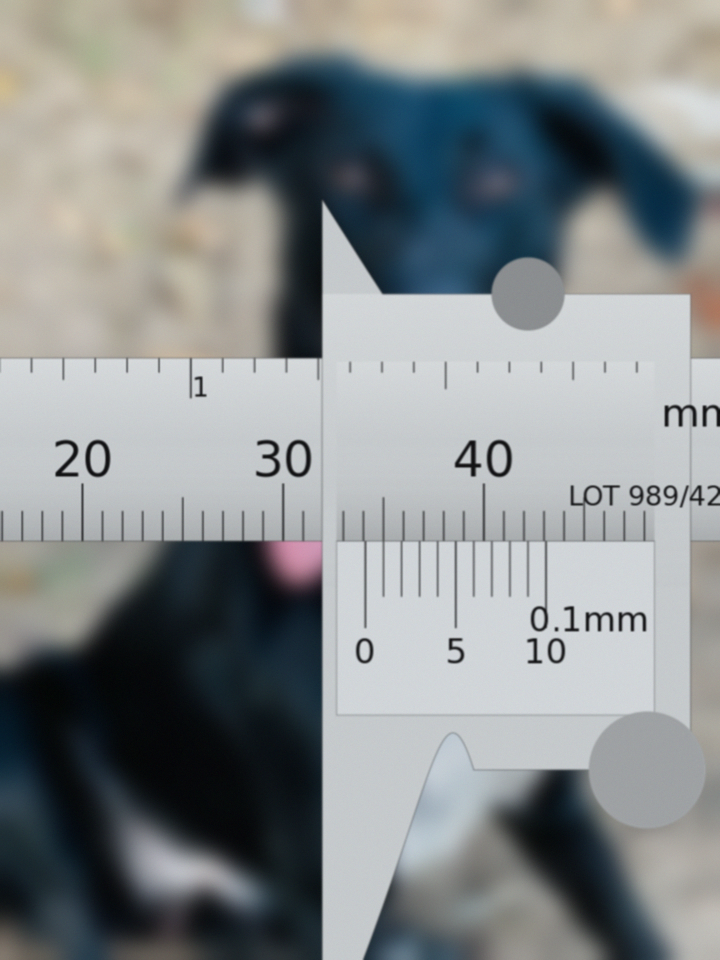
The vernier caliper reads 34.1 mm
